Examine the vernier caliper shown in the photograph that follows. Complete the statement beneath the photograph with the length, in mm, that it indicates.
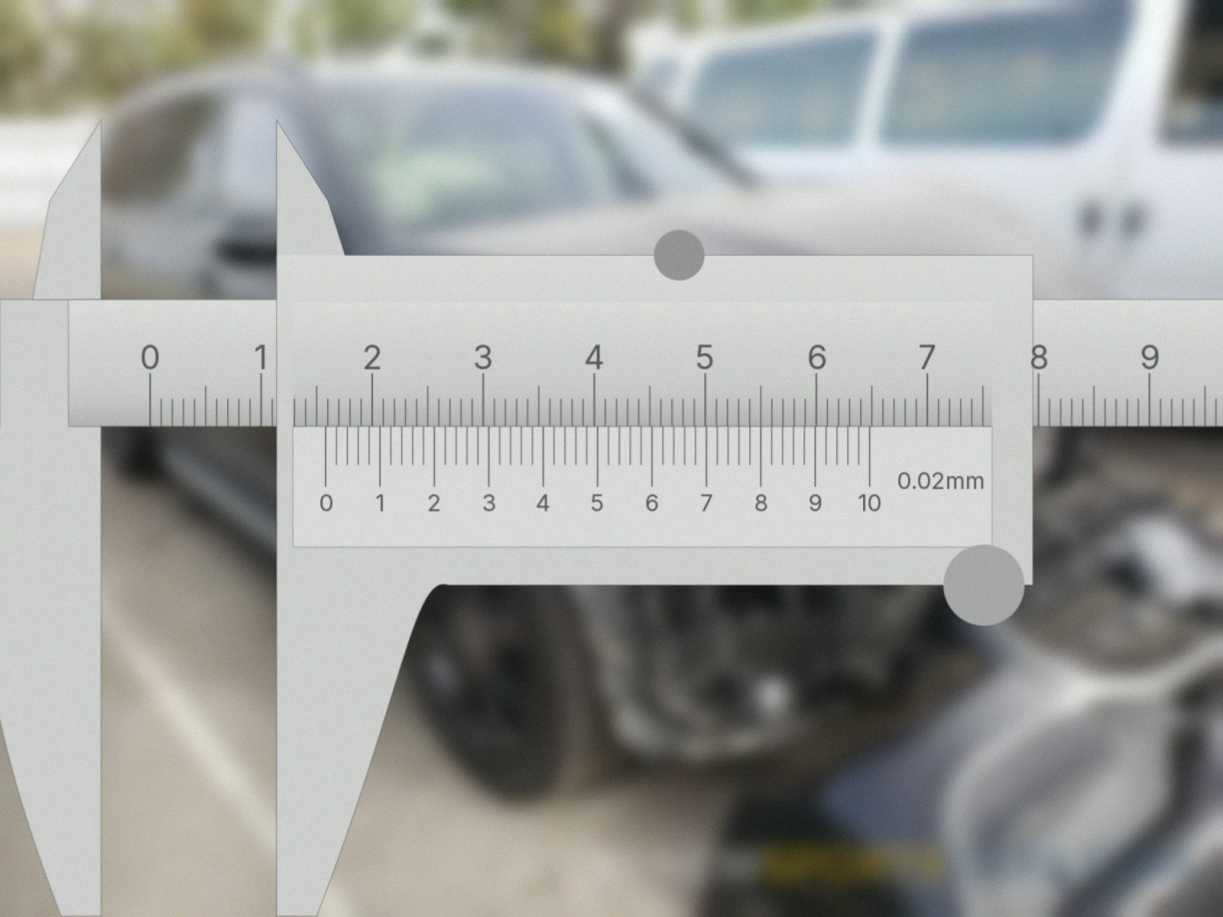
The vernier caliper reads 15.8 mm
